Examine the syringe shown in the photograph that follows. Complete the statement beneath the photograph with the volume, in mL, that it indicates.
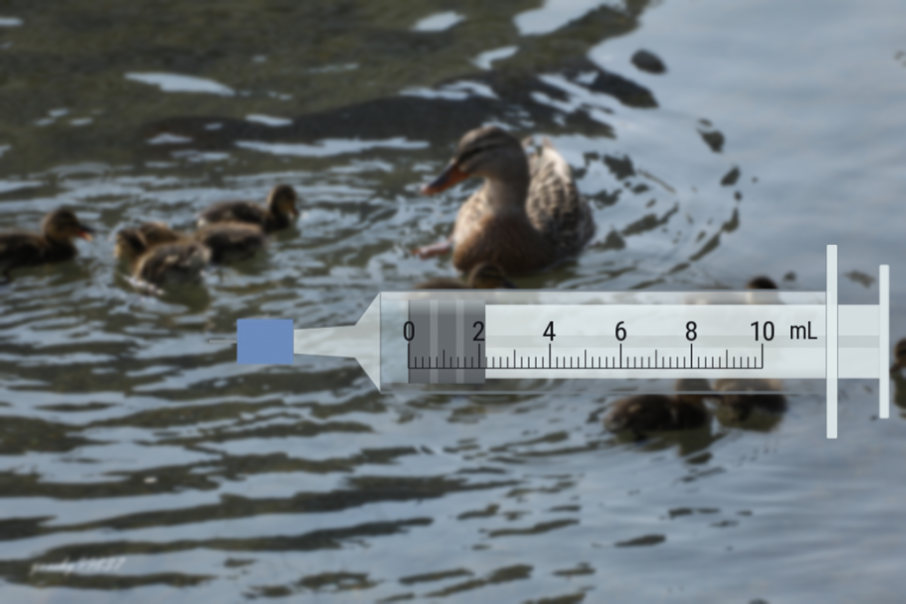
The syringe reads 0 mL
